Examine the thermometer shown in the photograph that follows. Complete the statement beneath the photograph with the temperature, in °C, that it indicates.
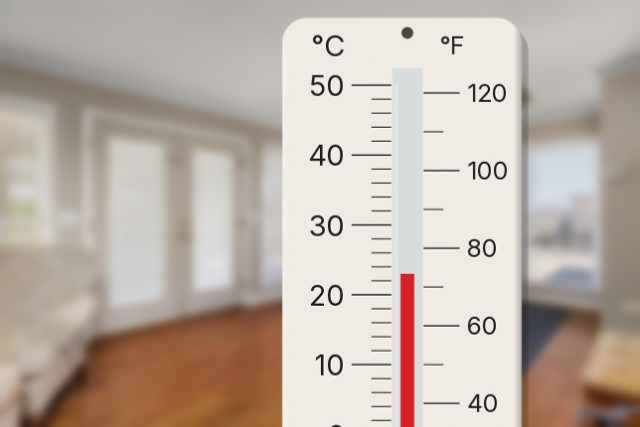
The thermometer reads 23 °C
